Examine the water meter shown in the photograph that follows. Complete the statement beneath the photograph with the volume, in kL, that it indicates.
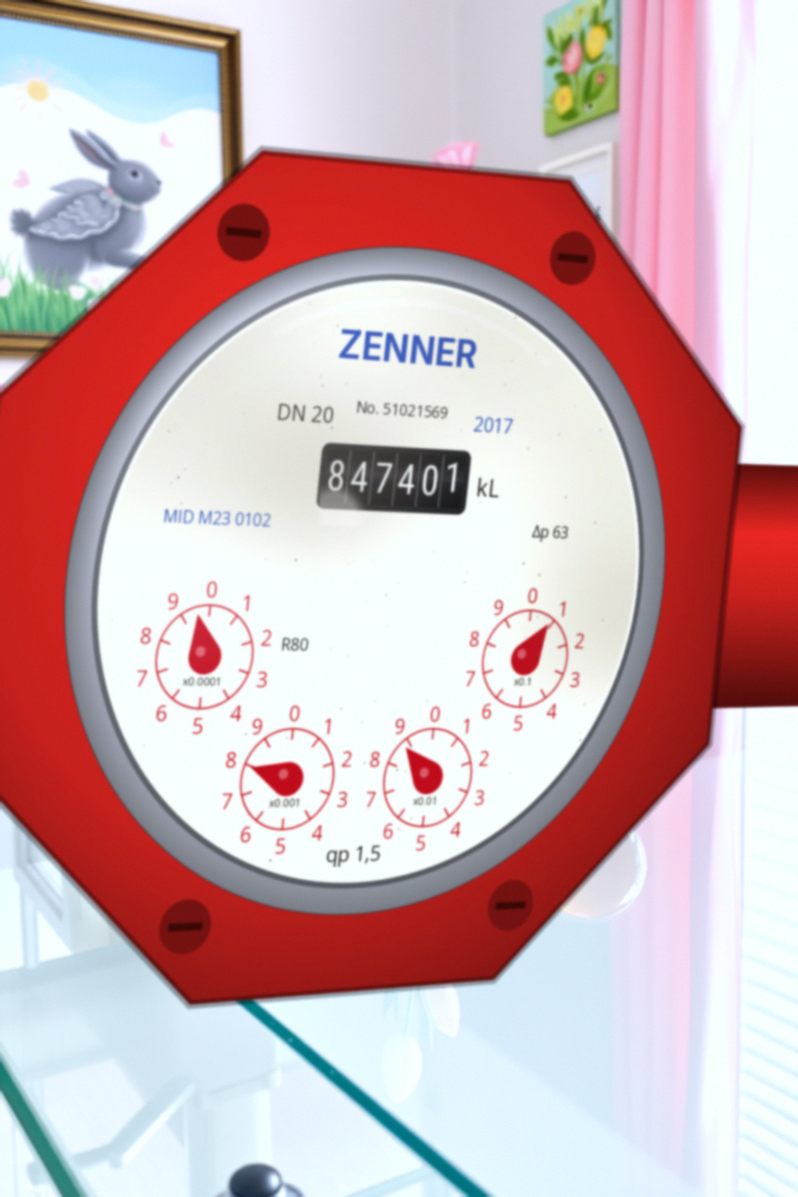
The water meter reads 847401.0879 kL
